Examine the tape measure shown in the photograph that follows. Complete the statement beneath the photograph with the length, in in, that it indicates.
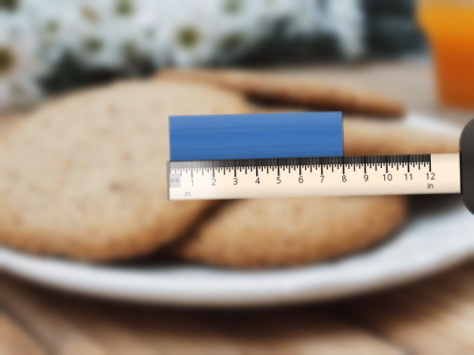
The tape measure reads 8 in
